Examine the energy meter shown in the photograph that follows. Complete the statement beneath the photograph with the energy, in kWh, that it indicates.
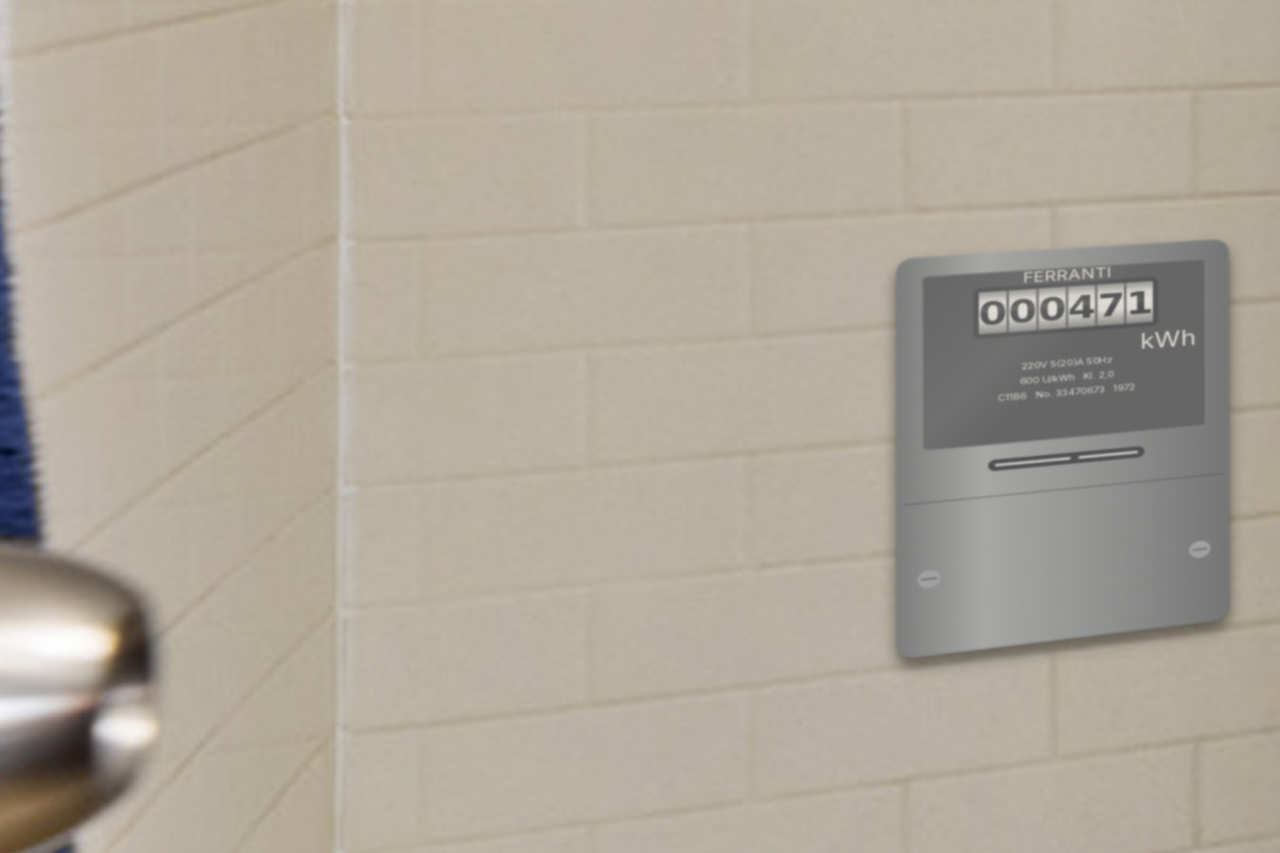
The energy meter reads 471 kWh
